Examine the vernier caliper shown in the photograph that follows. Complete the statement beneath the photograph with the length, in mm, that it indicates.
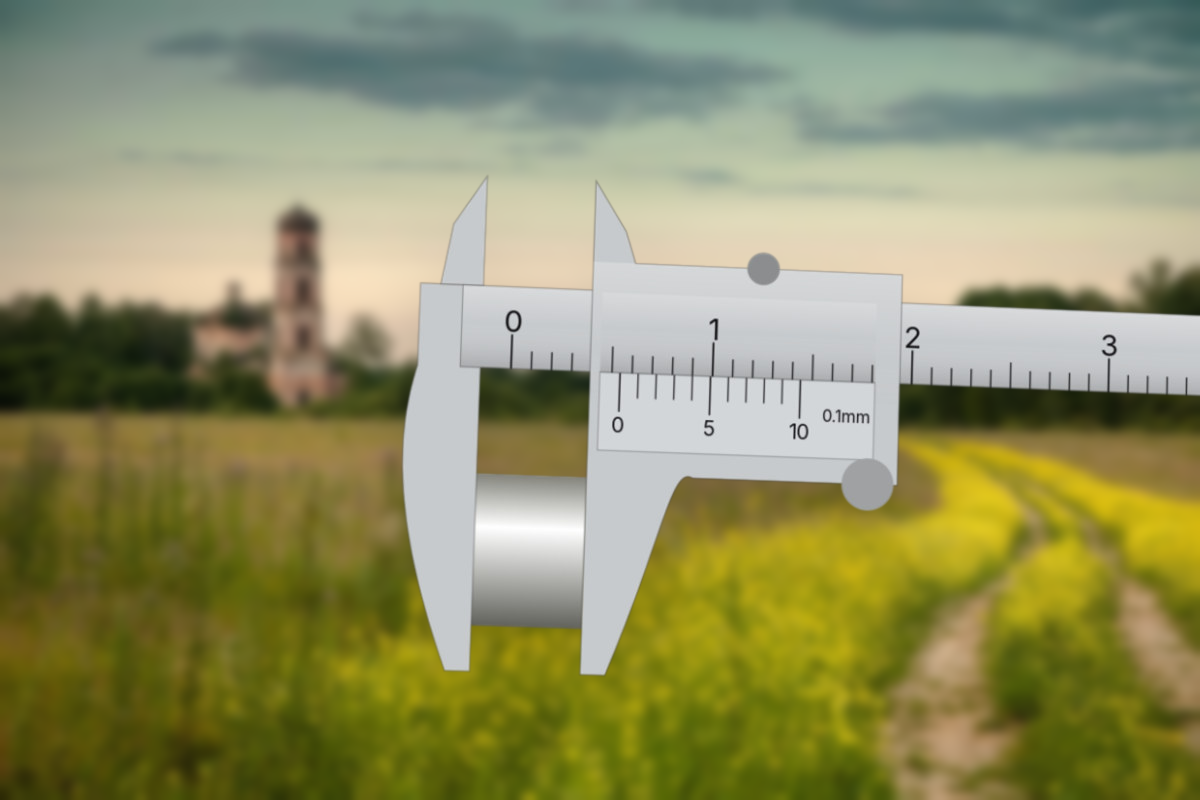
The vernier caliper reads 5.4 mm
